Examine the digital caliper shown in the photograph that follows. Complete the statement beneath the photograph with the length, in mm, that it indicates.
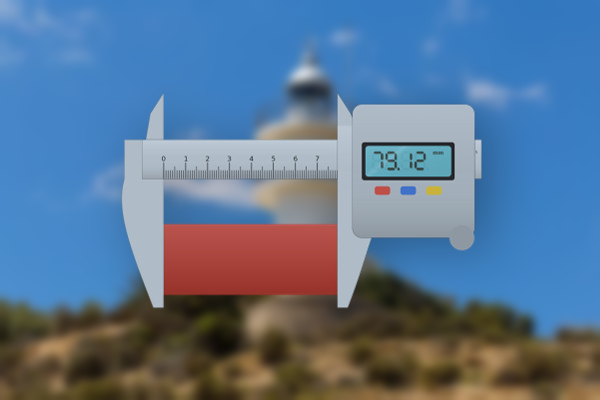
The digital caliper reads 79.12 mm
